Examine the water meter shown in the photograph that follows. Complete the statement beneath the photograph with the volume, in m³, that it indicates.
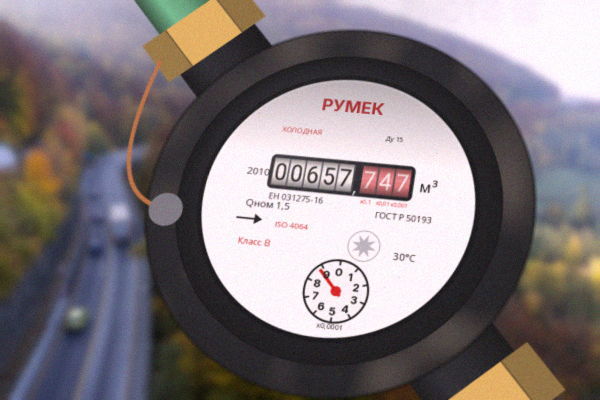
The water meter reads 657.7478 m³
